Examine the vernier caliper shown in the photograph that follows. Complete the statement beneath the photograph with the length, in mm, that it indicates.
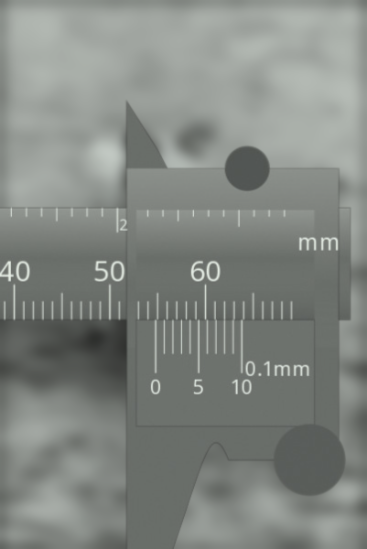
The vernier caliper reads 54.8 mm
